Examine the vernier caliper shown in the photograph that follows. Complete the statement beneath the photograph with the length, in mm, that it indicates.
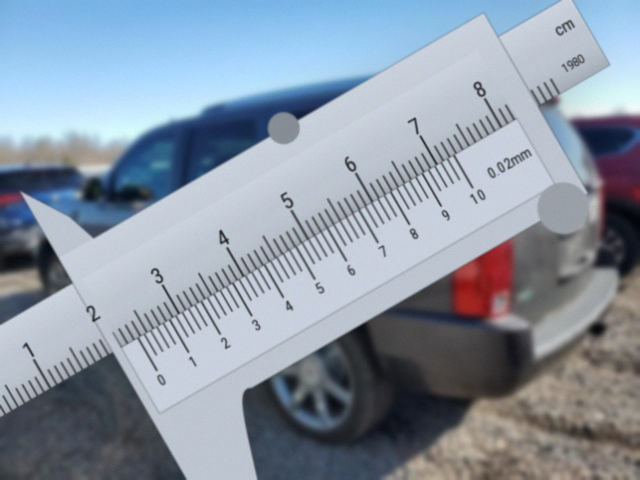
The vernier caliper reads 23.6 mm
